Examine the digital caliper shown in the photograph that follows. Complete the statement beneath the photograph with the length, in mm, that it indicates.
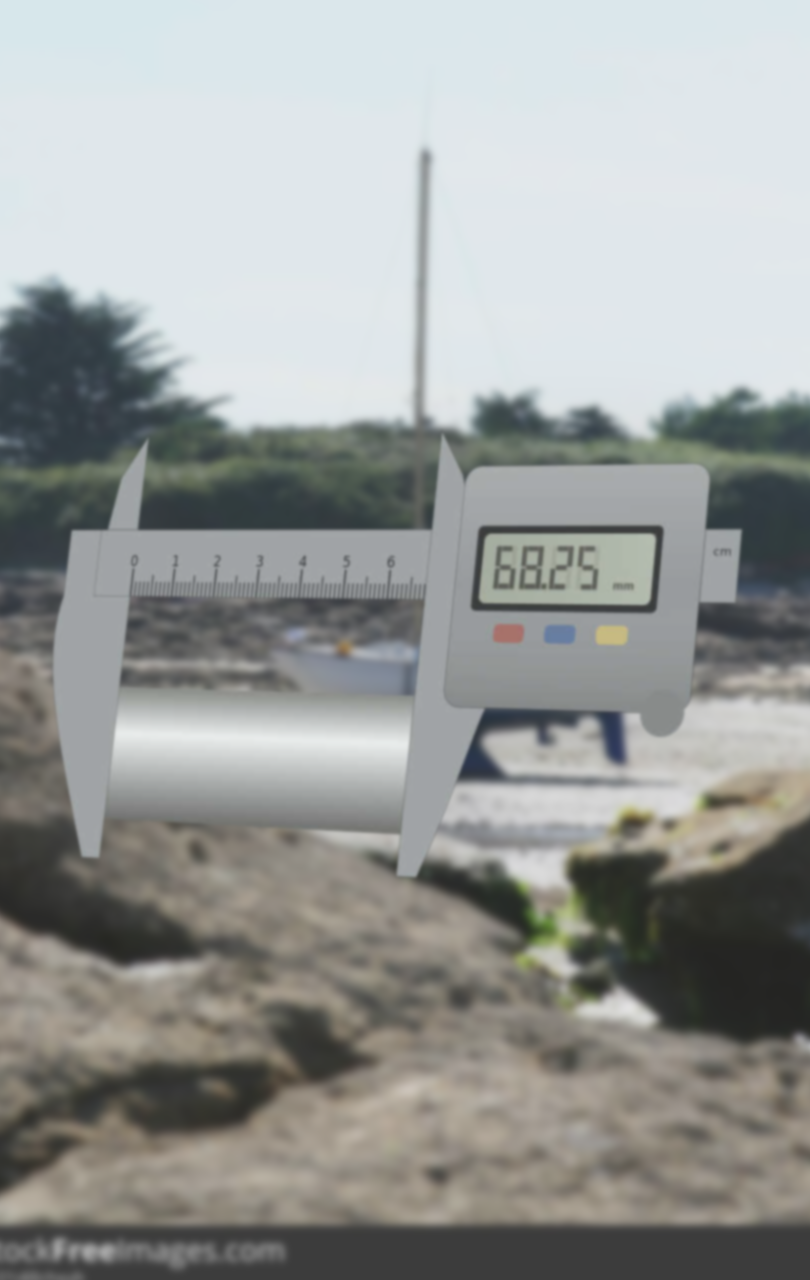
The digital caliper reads 68.25 mm
